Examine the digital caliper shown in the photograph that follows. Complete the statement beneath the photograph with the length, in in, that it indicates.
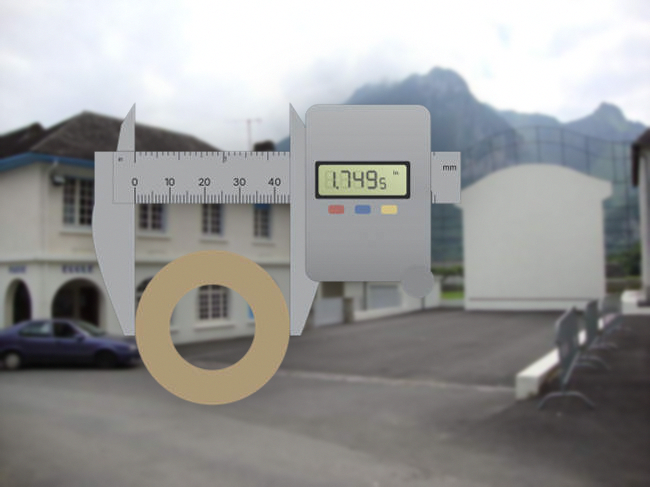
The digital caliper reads 1.7495 in
